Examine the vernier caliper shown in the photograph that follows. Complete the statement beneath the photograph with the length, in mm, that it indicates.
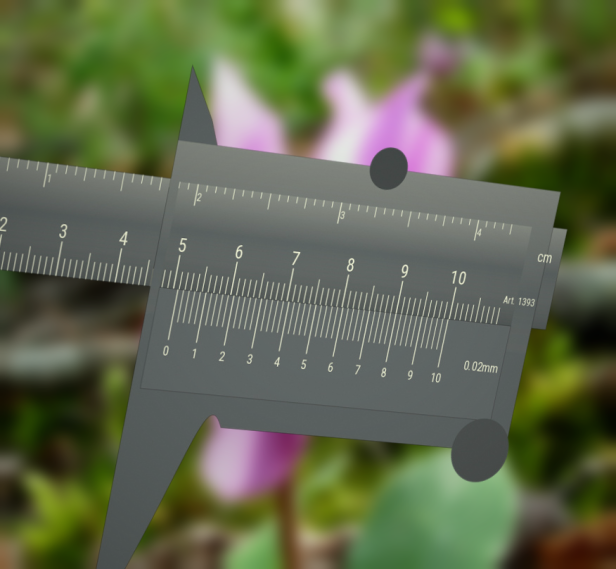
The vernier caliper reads 50.8 mm
